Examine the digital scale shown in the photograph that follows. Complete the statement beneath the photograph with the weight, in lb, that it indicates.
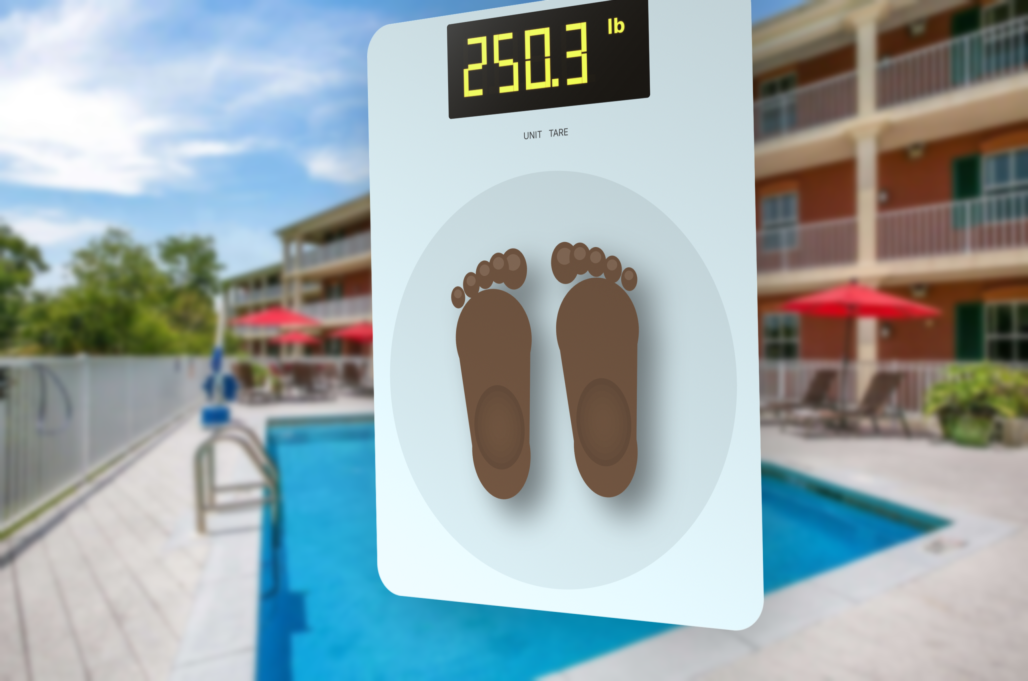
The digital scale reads 250.3 lb
